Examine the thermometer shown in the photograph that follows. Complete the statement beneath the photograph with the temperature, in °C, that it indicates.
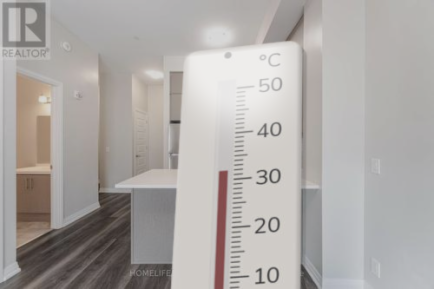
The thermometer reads 32 °C
